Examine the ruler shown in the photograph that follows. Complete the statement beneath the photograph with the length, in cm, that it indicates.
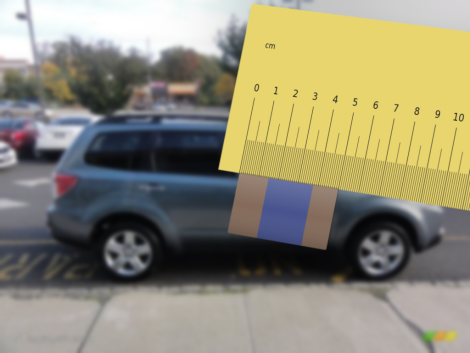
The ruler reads 5 cm
